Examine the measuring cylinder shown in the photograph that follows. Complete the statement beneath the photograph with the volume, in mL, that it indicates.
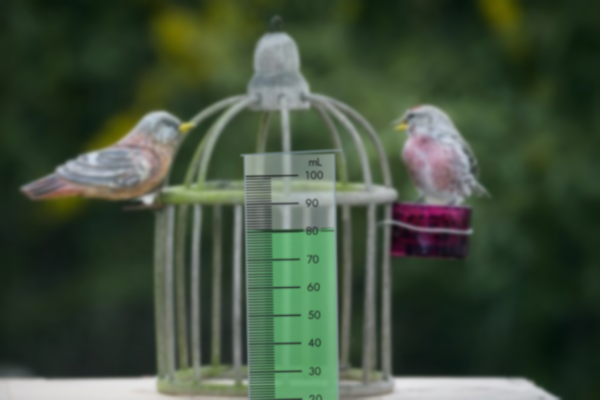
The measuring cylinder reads 80 mL
